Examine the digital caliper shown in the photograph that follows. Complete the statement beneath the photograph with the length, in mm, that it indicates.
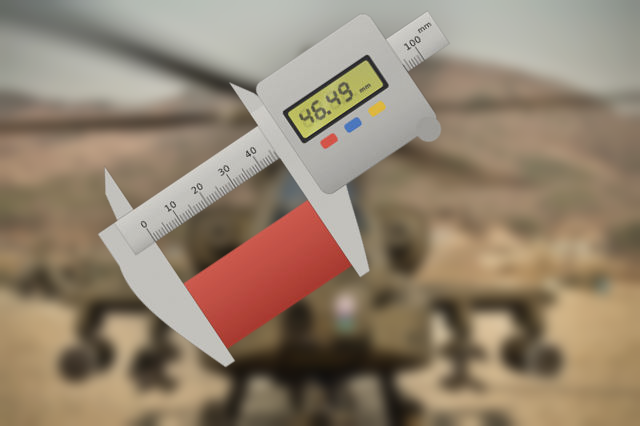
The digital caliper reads 46.49 mm
